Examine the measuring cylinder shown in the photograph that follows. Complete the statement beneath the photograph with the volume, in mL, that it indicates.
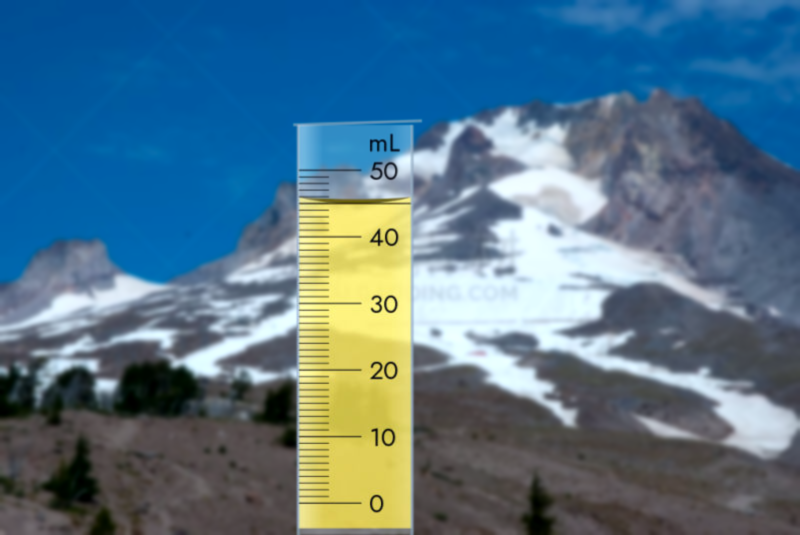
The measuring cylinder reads 45 mL
